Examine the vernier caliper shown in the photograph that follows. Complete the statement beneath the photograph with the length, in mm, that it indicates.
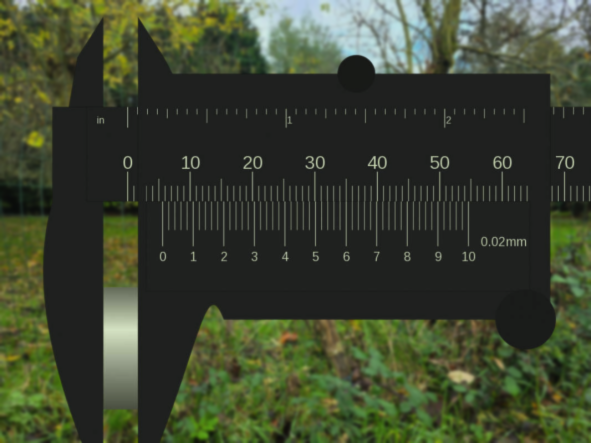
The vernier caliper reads 5.6 mm
